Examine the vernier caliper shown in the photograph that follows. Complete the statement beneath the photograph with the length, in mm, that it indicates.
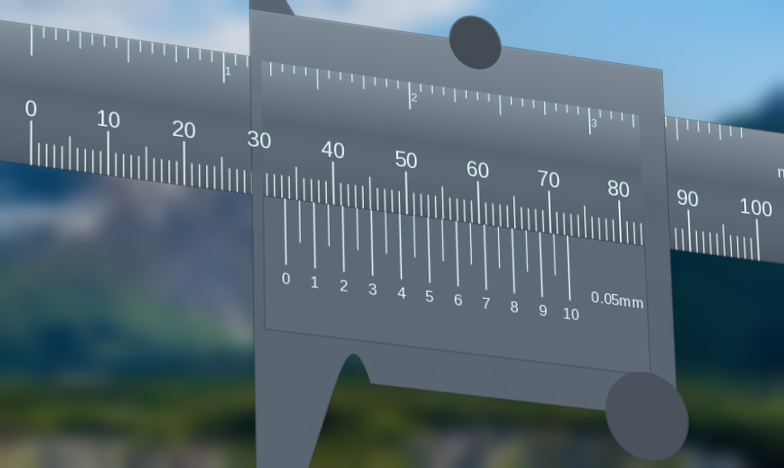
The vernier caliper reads 33.4 mm
